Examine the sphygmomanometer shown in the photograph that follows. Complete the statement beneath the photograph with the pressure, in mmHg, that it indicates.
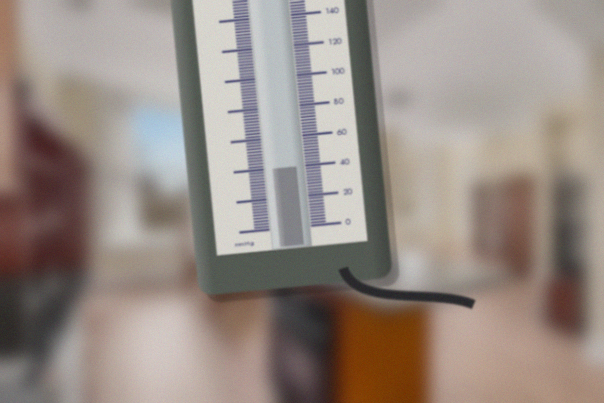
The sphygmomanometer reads 40 mmHg
